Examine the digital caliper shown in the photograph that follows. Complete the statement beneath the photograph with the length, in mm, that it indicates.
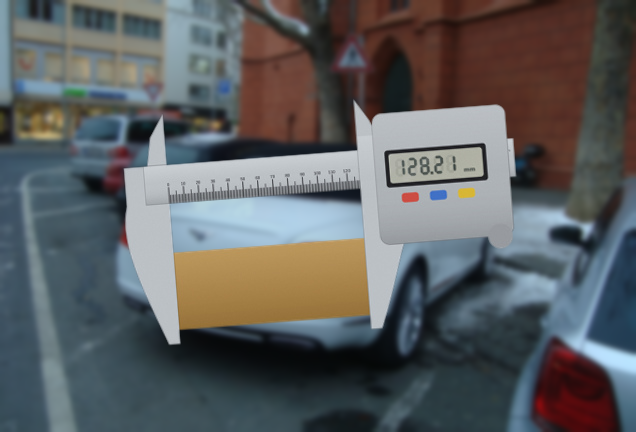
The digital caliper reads 128.21 mm
